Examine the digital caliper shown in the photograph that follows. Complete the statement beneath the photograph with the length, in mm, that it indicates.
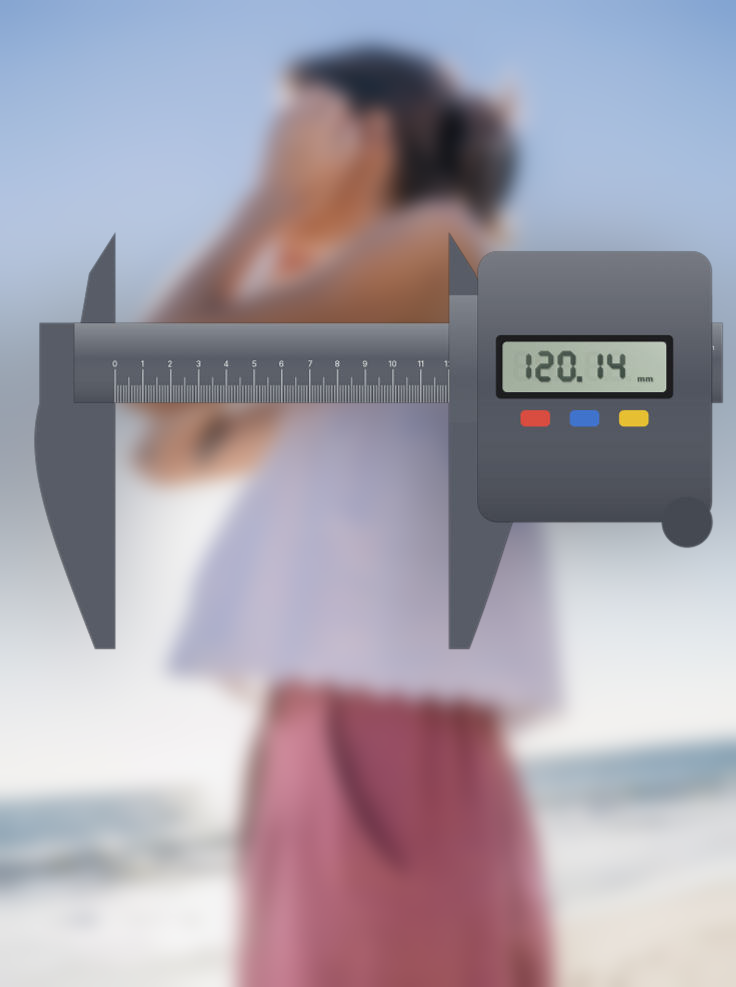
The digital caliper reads 120.14 mm
